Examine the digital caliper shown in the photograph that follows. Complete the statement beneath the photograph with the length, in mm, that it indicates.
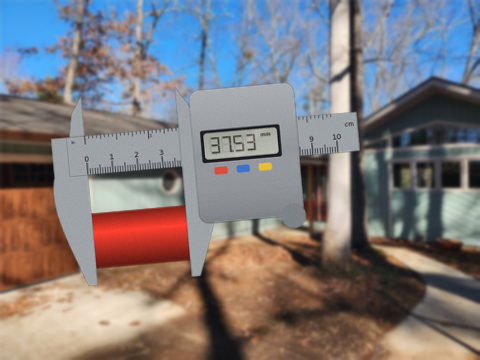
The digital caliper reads 37.53 mm
